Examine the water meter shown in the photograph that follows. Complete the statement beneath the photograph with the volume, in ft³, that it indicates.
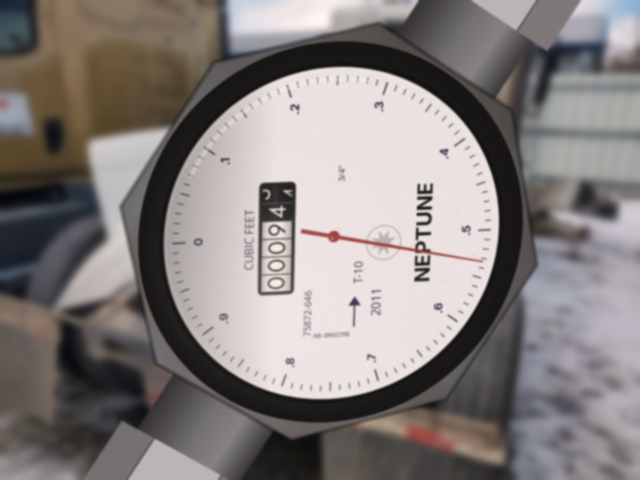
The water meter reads 943.53 ft³
